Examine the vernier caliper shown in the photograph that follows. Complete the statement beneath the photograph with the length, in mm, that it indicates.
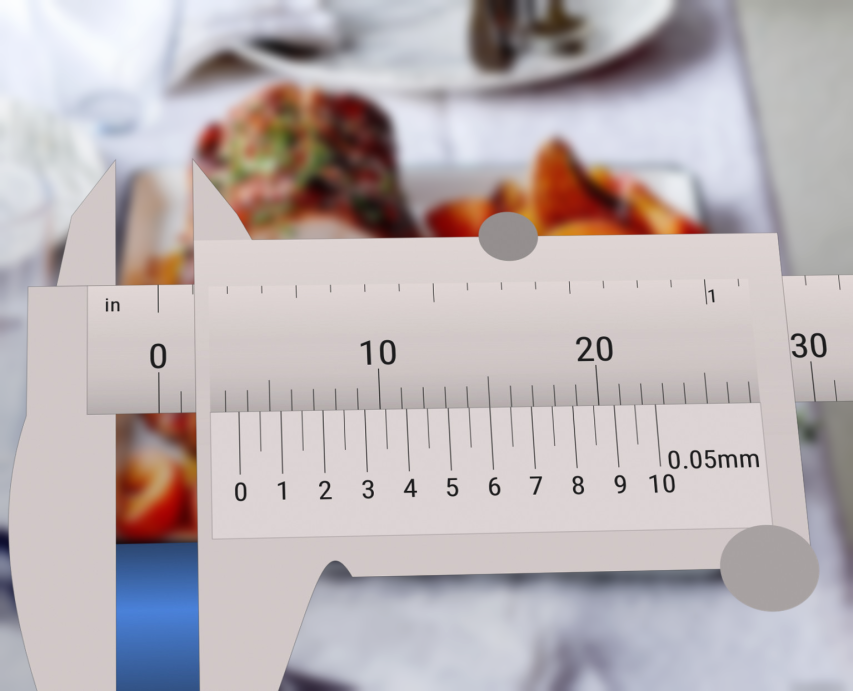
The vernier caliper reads 3.60 mm
